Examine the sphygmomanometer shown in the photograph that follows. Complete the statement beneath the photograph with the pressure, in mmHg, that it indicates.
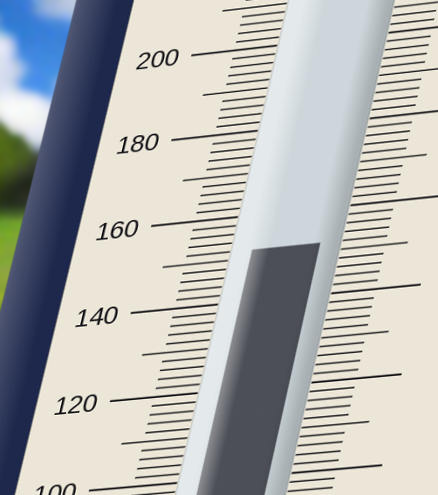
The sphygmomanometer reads 152 mmHg
